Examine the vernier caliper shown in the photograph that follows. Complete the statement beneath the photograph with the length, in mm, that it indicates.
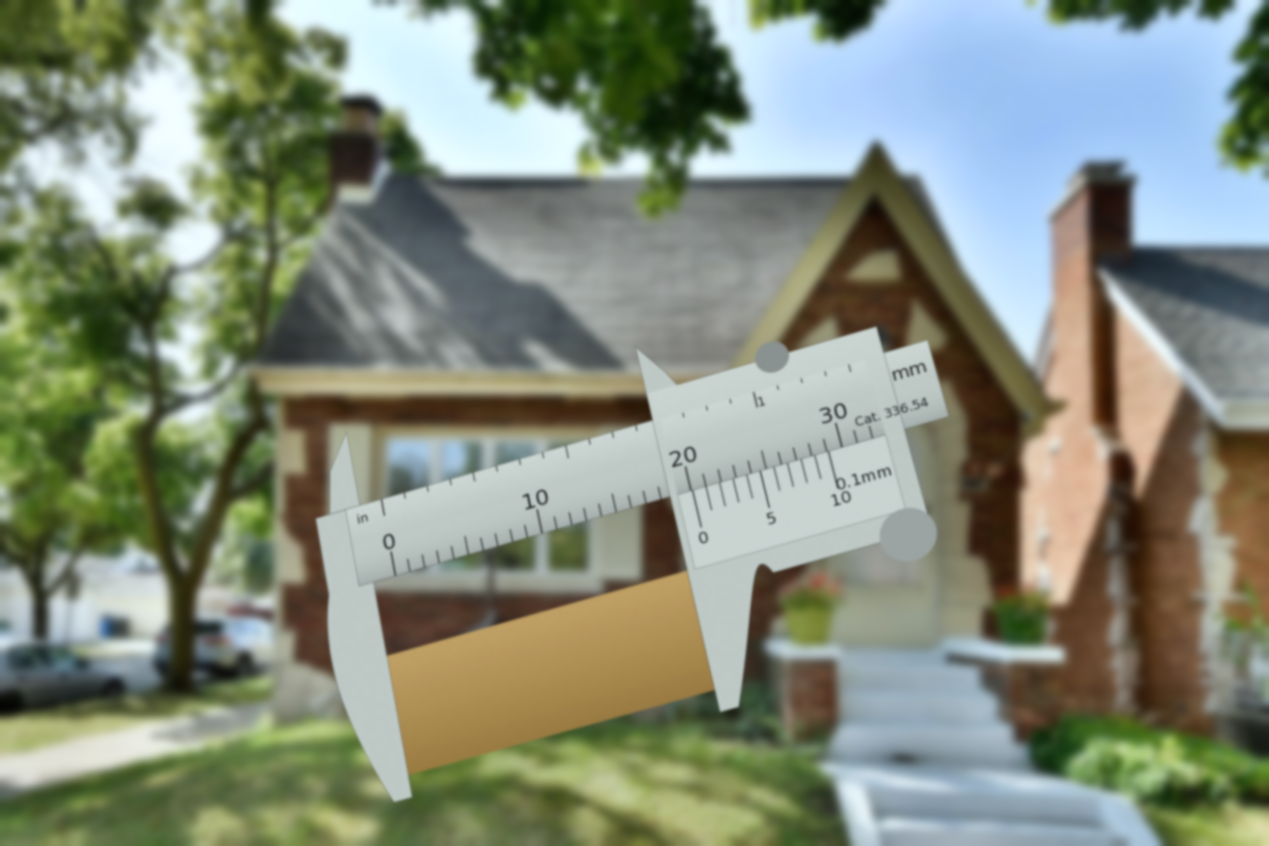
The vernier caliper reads 20.1 mm
